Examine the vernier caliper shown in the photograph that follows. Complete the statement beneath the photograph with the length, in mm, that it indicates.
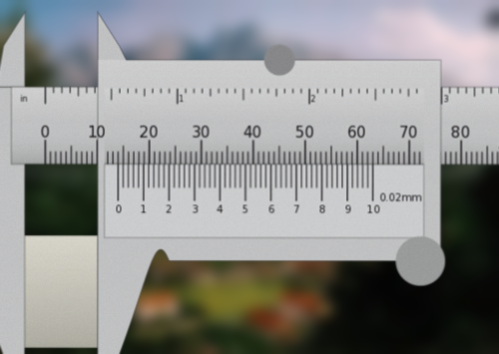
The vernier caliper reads 14.0 mm
